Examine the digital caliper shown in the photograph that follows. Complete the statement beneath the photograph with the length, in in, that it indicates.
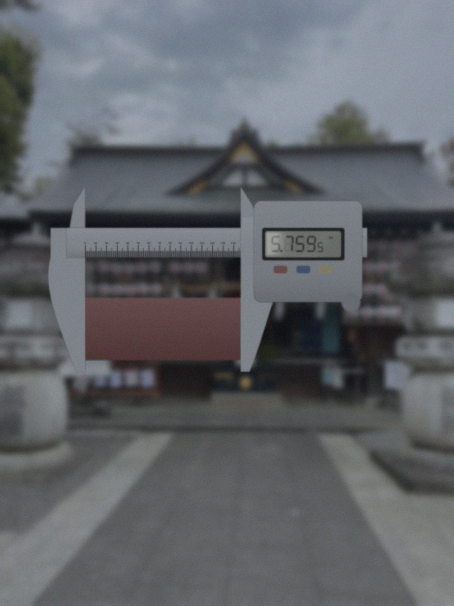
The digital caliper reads 5.7595 in
